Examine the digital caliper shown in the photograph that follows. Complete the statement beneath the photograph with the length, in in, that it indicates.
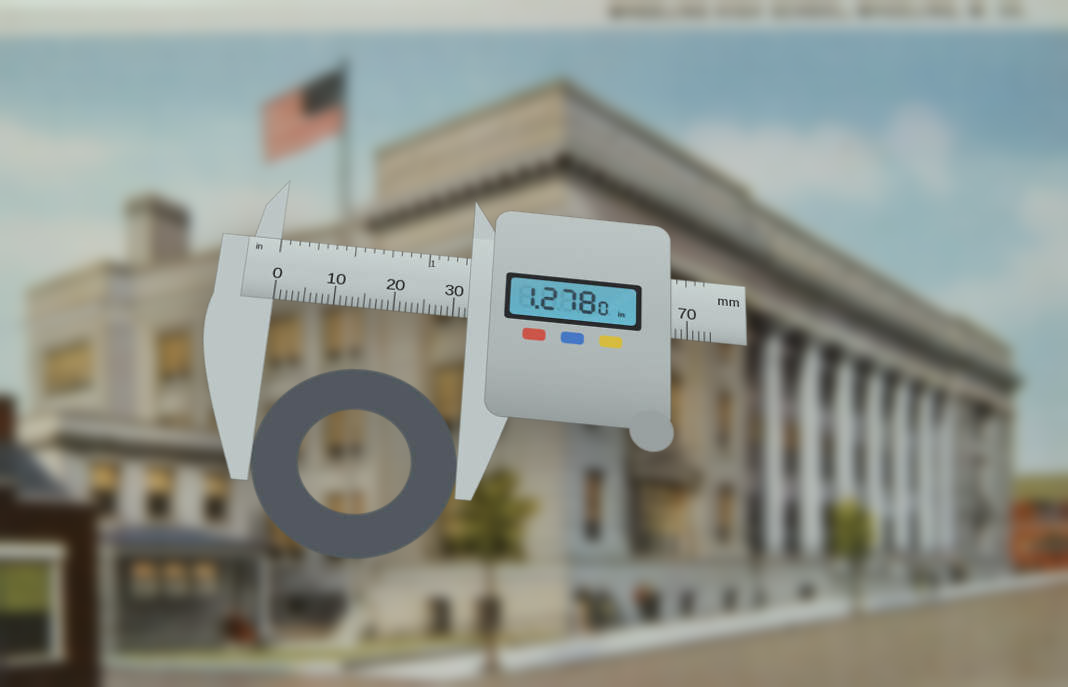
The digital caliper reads 1.2780 in
